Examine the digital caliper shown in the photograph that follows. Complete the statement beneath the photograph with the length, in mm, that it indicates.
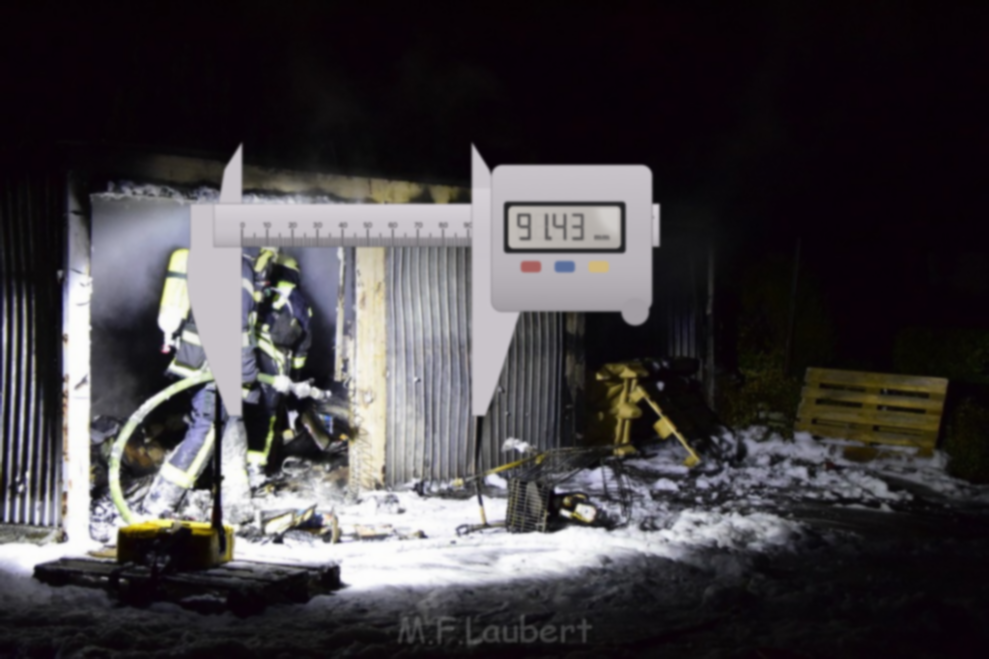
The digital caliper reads 91.43 mm
